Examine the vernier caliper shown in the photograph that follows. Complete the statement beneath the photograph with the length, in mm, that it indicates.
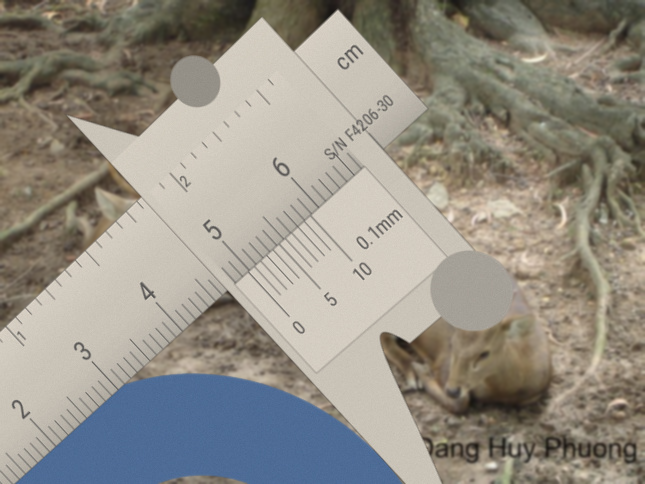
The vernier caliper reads 49.8 mm
